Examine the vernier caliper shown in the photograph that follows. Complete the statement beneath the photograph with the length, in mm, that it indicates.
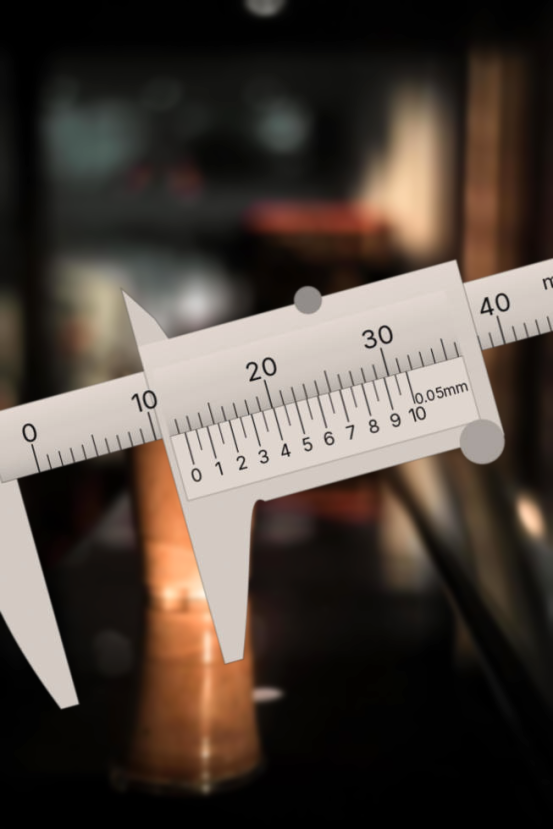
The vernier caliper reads 12.5 mm
